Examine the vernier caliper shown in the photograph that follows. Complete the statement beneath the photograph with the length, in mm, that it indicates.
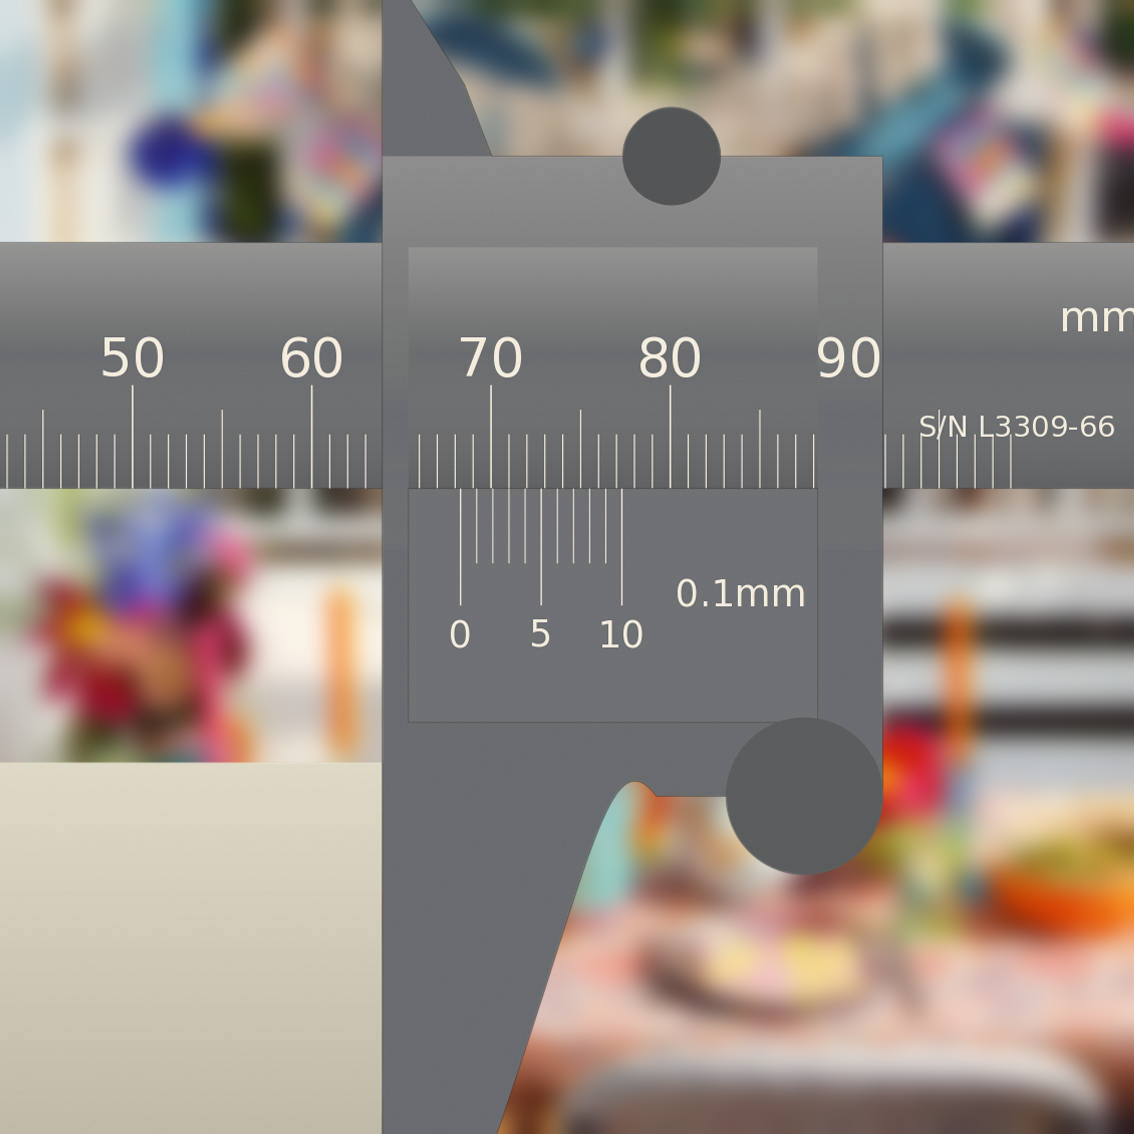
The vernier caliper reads 68.3 mm
